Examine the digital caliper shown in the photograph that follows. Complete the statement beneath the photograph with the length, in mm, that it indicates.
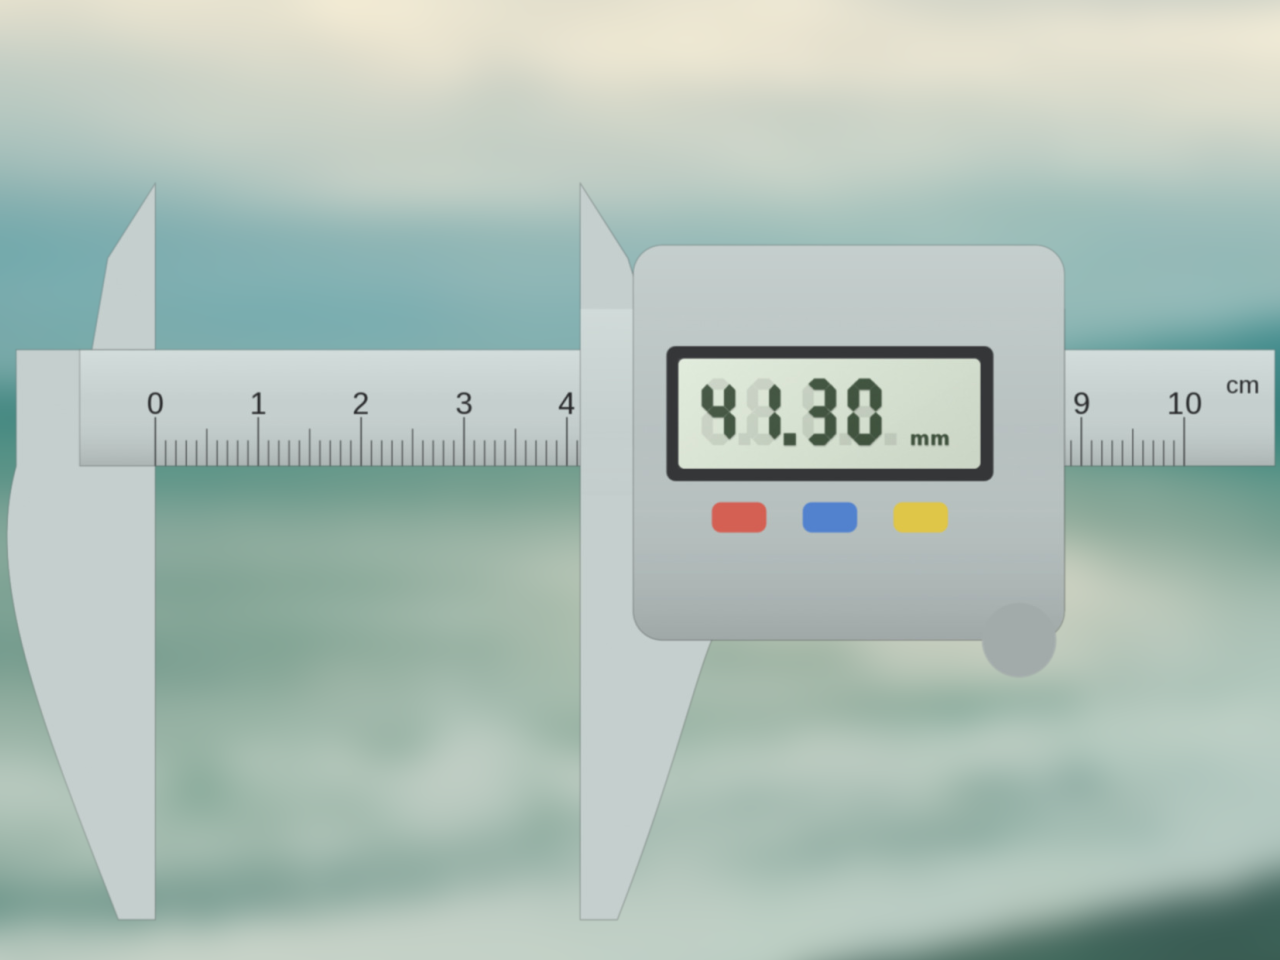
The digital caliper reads 41.30 mm
